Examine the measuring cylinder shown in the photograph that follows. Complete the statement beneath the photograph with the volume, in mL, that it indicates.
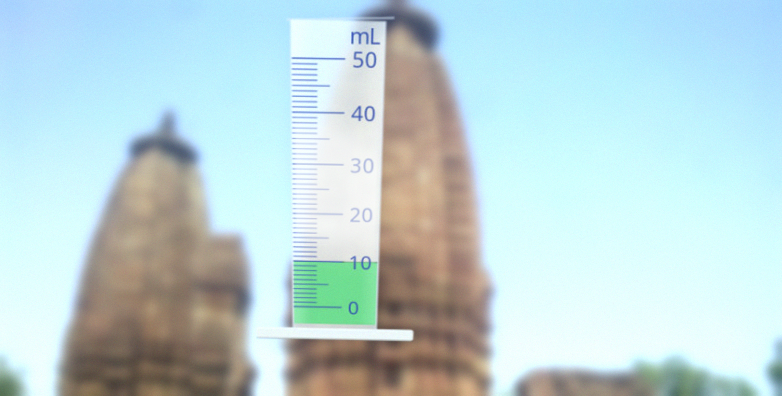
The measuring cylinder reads 10 mL
